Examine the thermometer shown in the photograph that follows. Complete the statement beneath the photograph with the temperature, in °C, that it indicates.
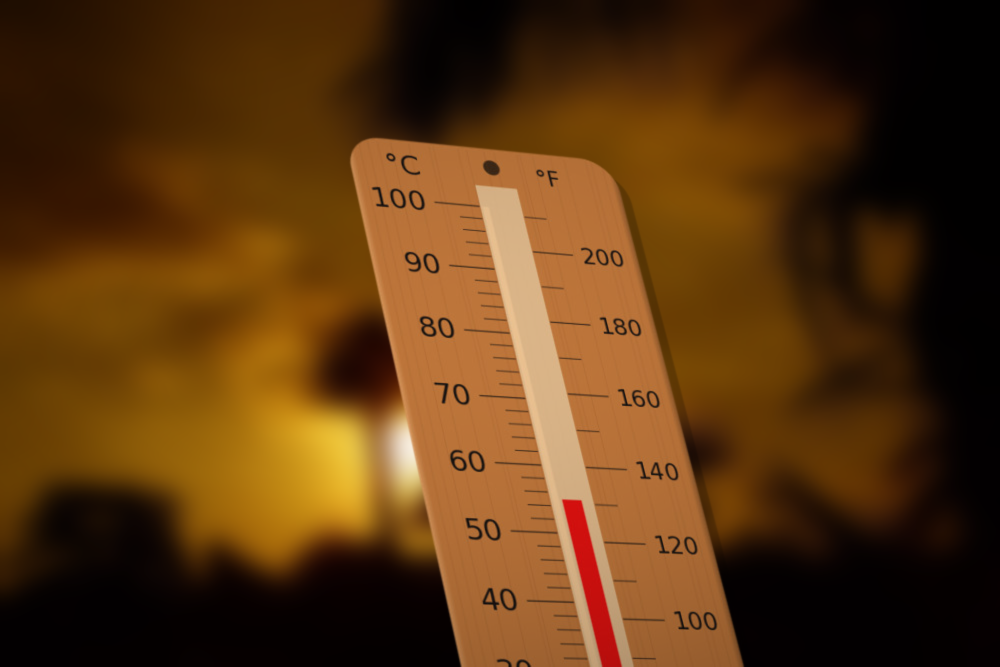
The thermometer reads 55 °C
